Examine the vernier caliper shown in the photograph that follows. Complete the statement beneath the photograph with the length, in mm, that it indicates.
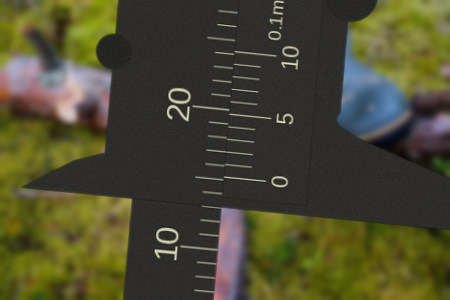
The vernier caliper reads 15.2 mm
